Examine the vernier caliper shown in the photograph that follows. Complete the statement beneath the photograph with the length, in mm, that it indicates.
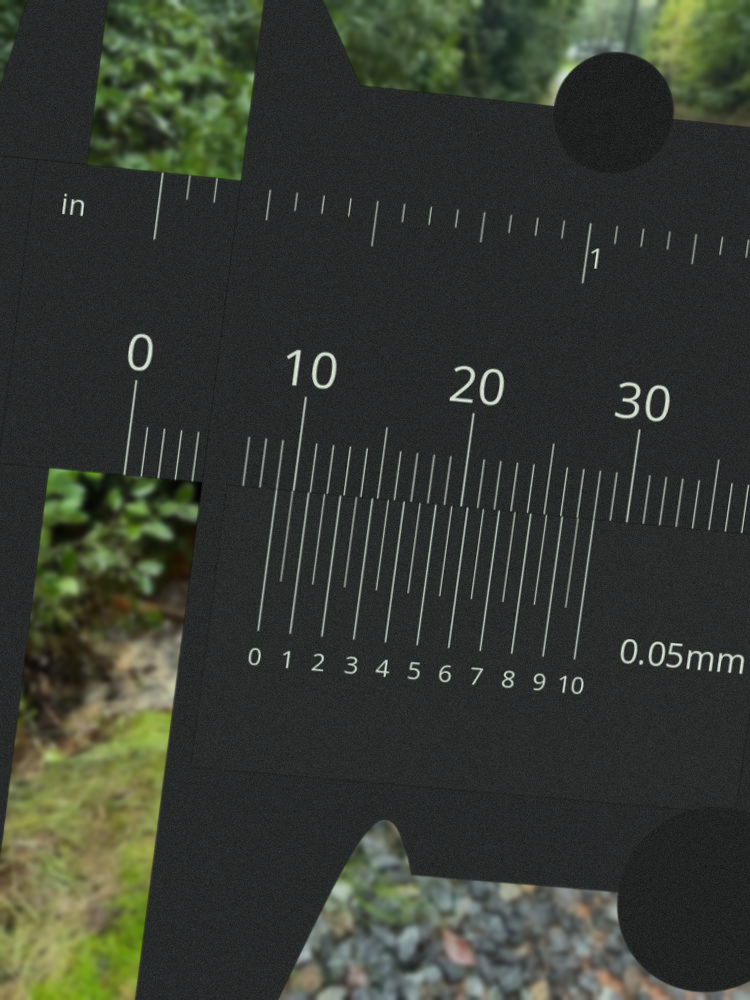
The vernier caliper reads 9.0 mm
